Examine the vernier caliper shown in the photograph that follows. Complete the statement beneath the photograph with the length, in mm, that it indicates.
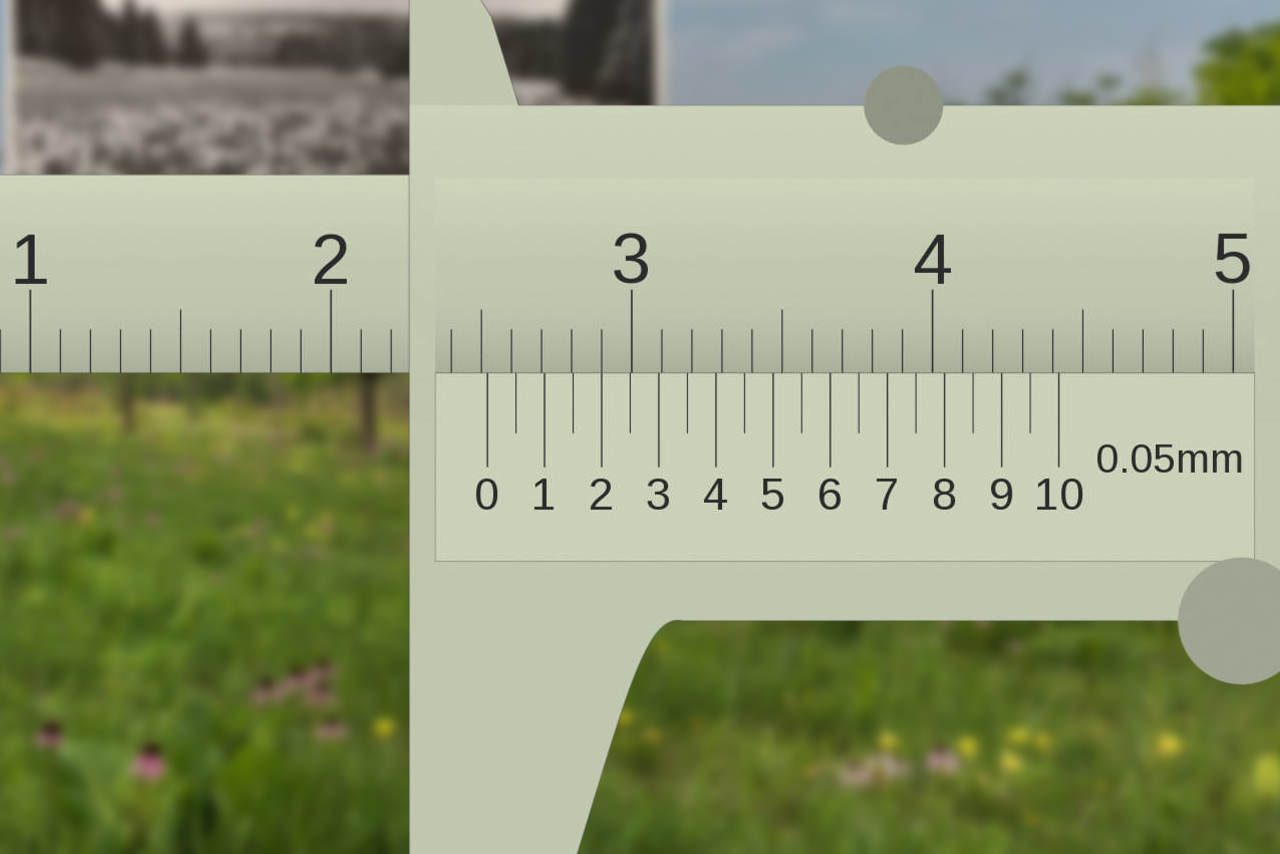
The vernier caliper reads 25.20 mm
